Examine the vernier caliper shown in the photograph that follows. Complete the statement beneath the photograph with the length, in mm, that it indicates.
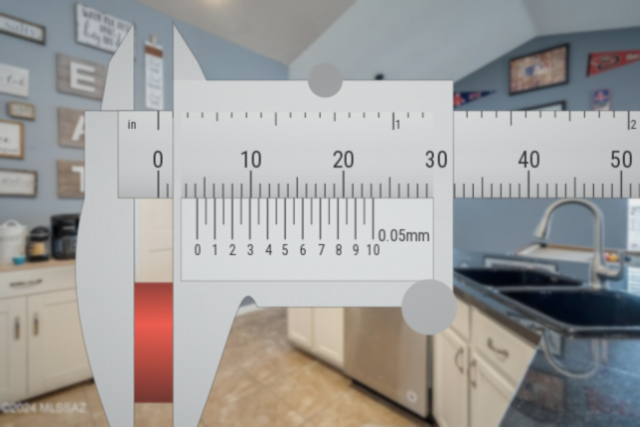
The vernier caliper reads 4.2 mm
